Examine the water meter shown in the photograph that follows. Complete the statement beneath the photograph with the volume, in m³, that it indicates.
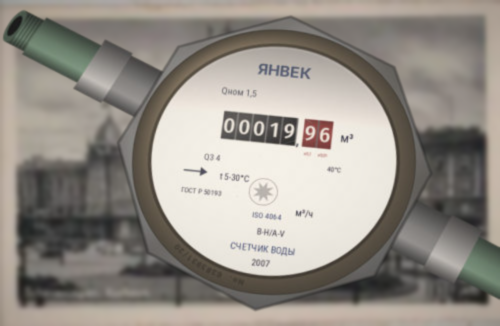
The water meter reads 19.96 m³
